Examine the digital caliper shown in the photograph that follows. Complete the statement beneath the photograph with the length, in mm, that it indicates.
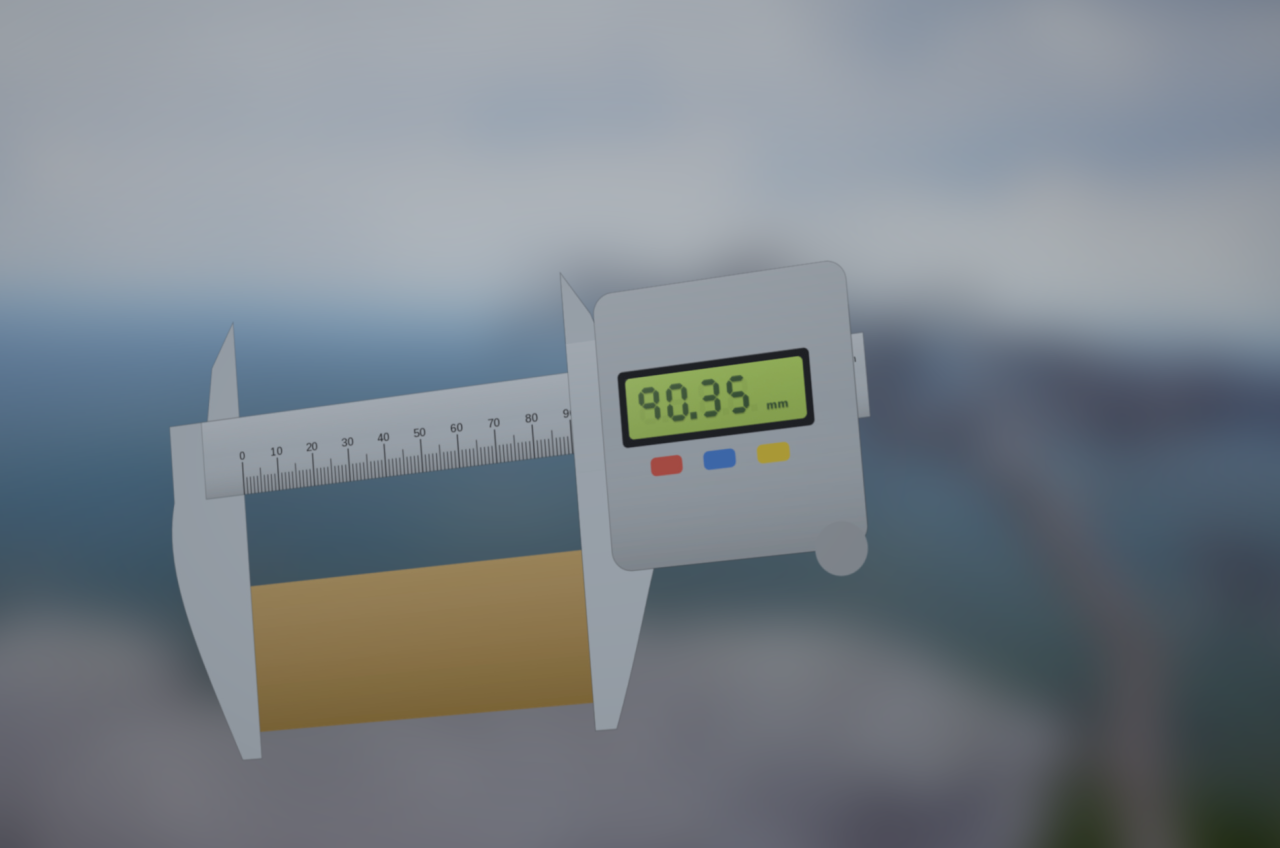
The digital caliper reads 90.35 mm
